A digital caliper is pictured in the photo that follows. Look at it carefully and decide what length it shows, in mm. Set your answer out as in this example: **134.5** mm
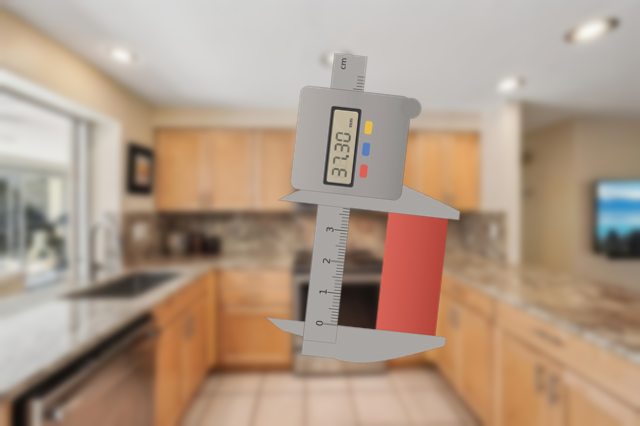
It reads **37.30** mm
